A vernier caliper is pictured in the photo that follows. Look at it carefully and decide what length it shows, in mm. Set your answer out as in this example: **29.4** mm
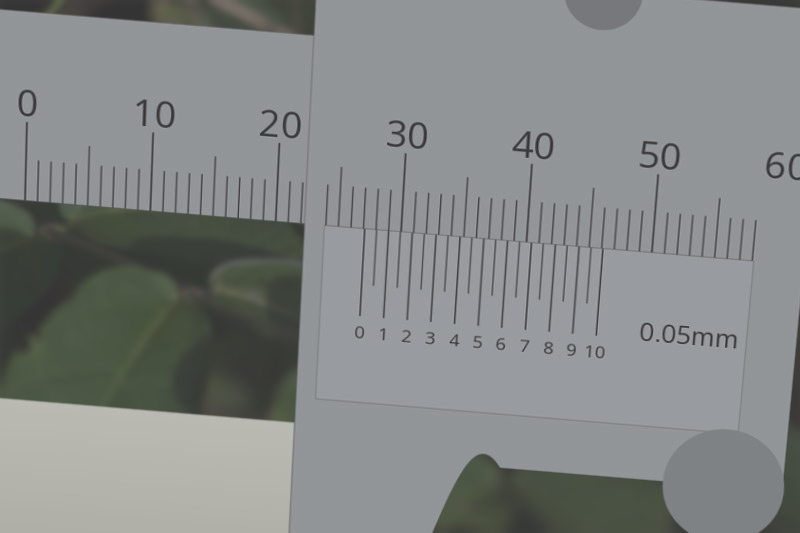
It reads **27.1** mm
